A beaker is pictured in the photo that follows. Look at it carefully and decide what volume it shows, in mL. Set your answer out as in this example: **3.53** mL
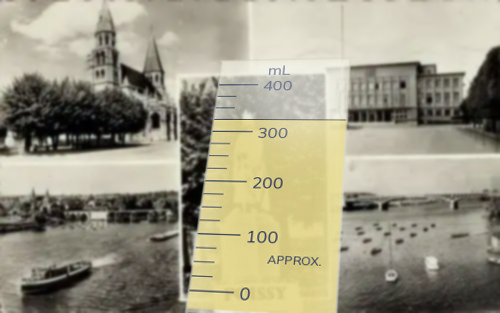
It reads **325** mL
